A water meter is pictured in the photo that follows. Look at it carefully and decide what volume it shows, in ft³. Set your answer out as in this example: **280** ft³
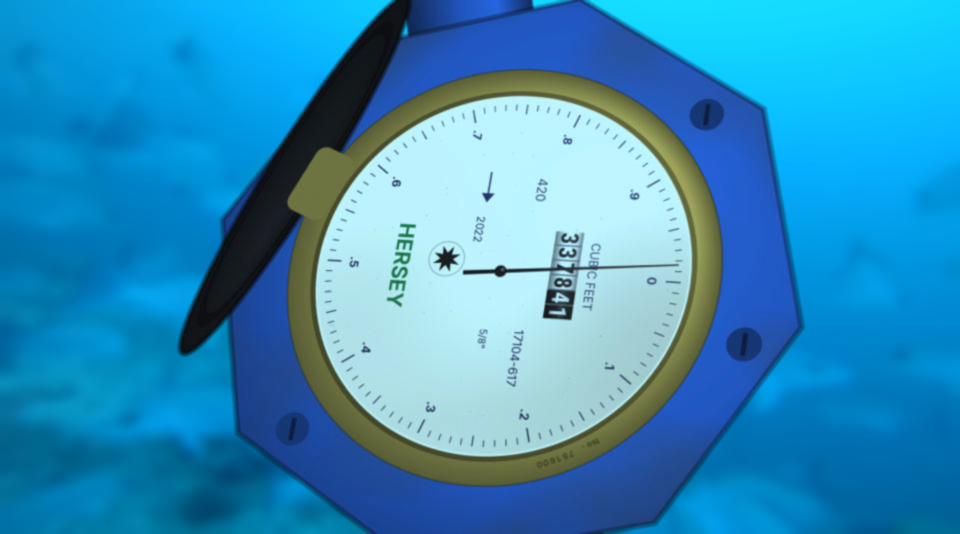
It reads **337840.98** ft³
